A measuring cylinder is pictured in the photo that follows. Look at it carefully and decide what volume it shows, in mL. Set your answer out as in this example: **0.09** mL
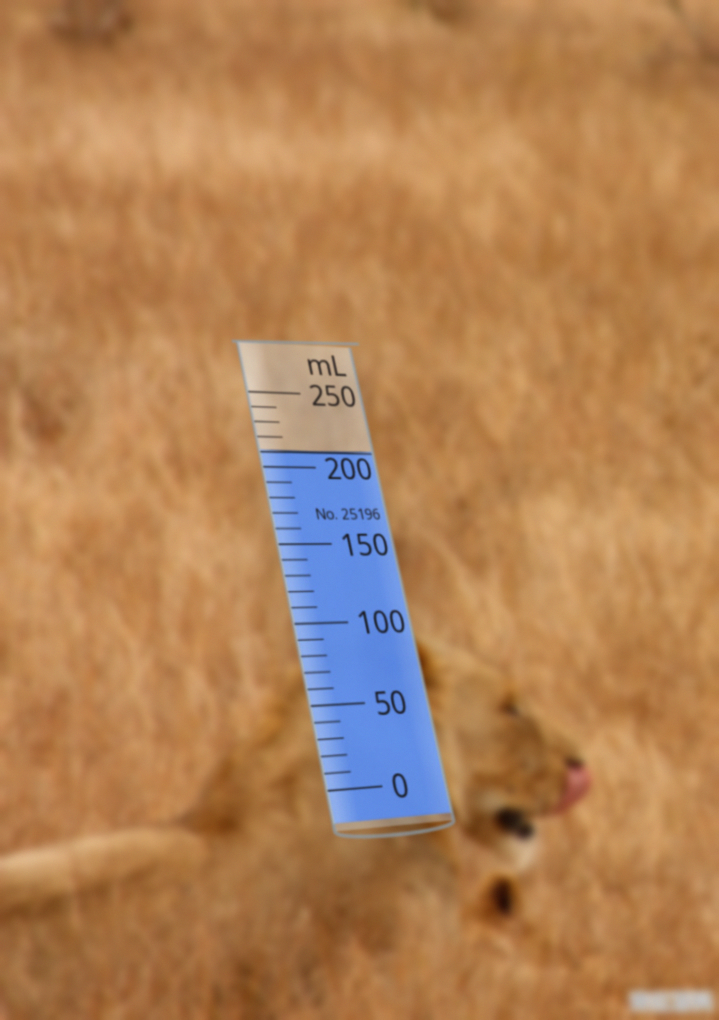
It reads **210** mL
